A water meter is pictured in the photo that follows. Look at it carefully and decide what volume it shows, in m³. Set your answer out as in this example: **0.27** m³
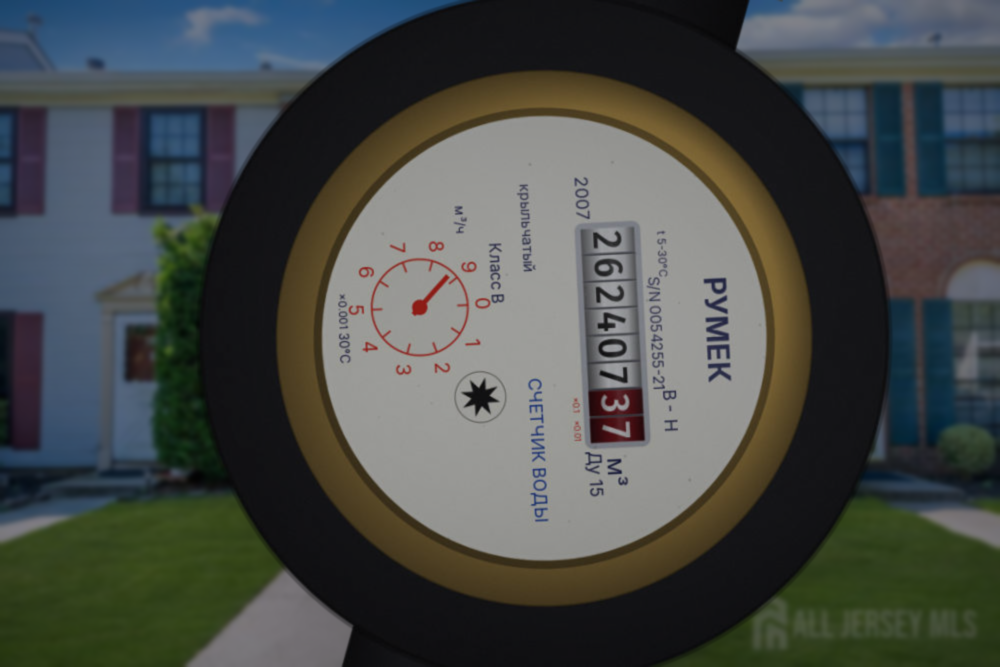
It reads **262407.378** m³
